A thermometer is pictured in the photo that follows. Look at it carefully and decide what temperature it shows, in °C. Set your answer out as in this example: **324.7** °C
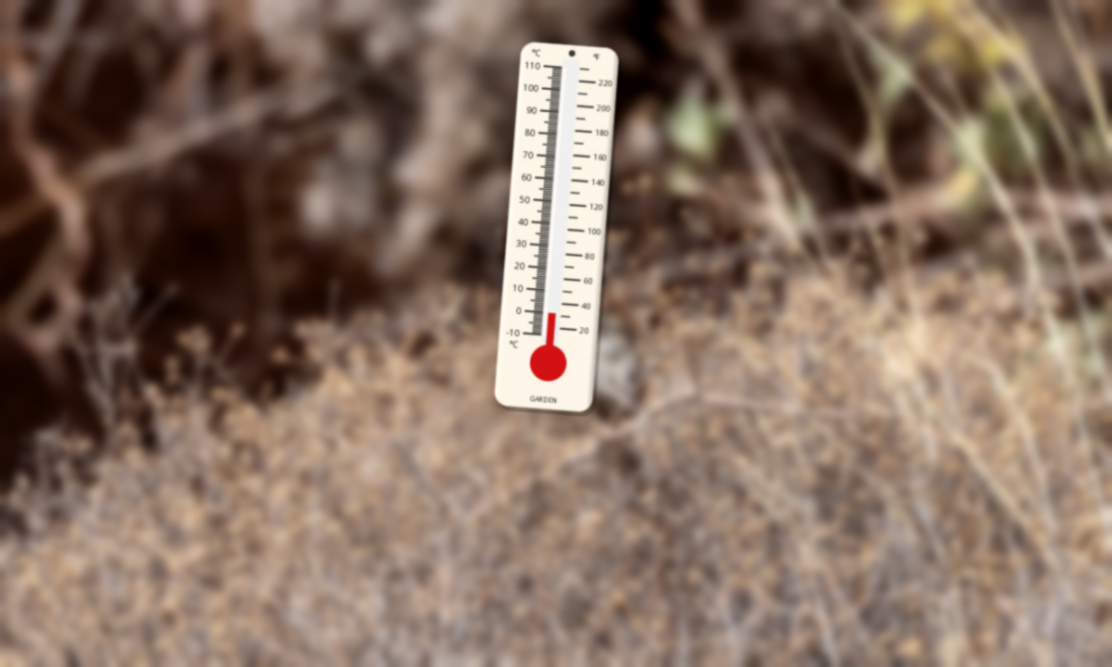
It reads **0** °C
